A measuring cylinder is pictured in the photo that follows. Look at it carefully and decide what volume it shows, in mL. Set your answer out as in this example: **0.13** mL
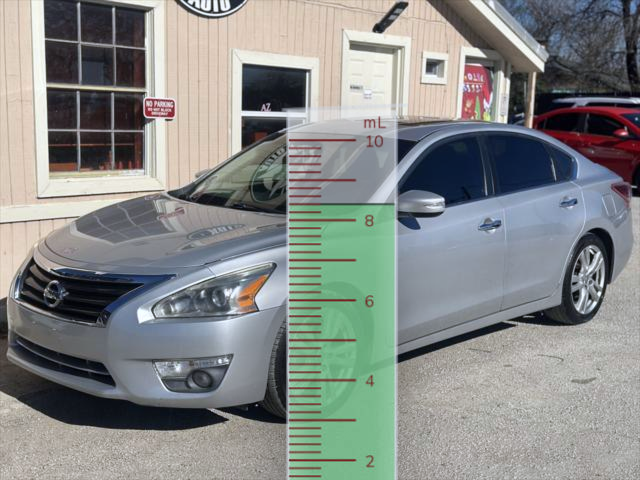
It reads **8.4** mL
